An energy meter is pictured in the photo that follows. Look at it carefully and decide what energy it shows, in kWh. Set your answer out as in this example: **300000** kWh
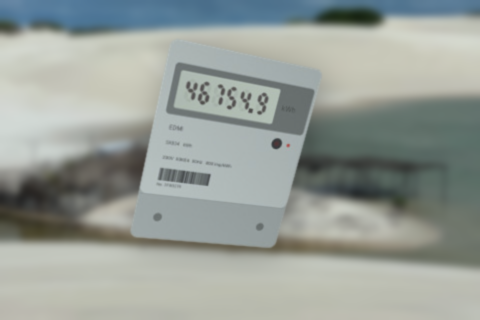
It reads **46754.9** kWh
